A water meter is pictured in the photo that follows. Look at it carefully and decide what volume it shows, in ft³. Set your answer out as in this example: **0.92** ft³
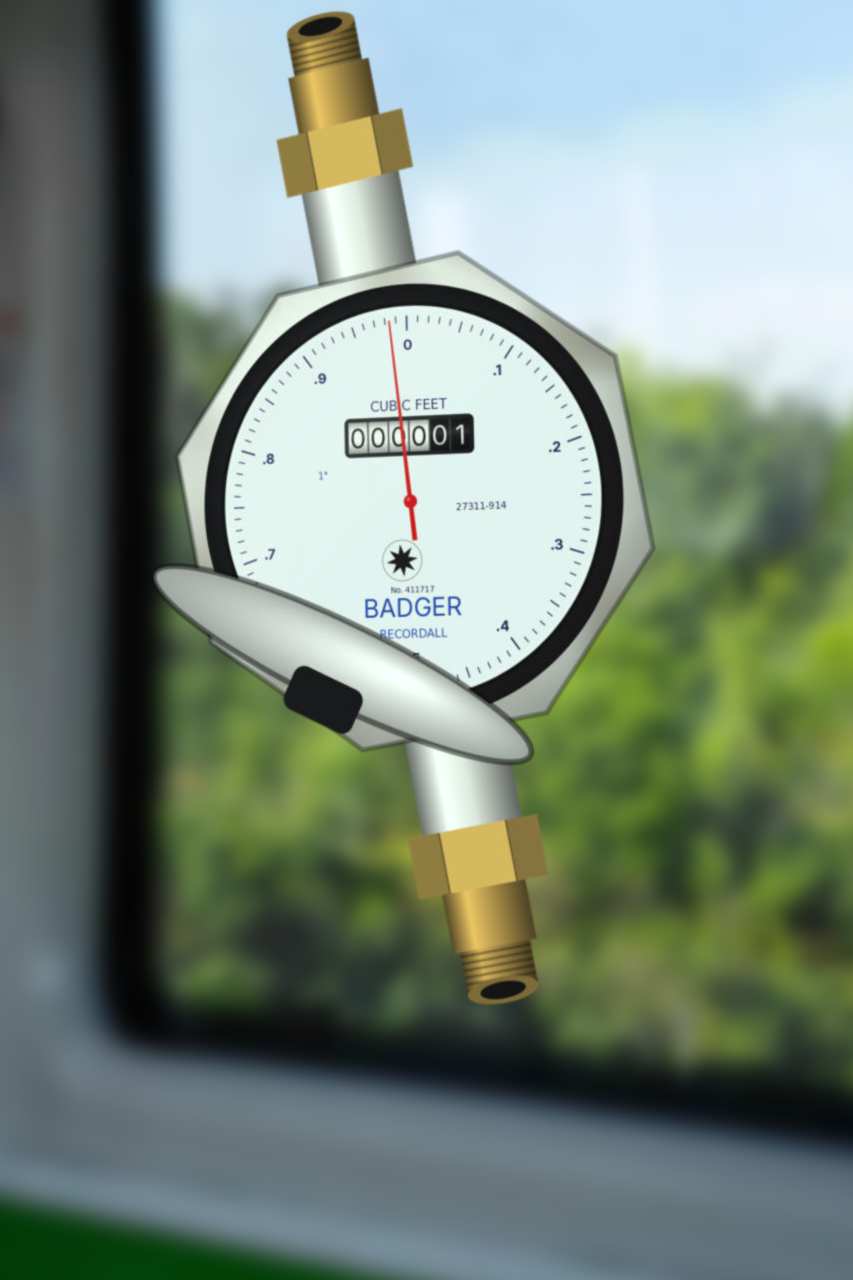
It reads **0.98** ft³
